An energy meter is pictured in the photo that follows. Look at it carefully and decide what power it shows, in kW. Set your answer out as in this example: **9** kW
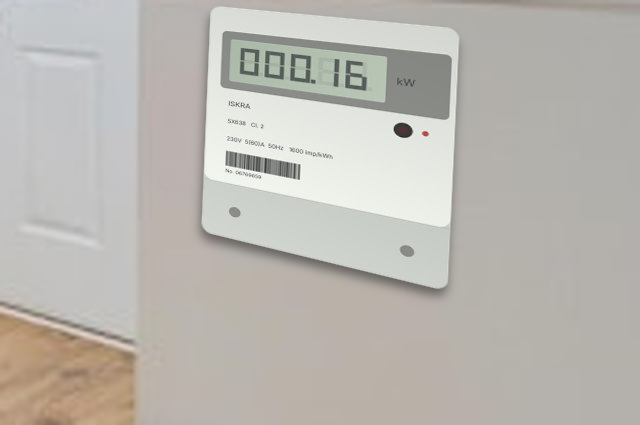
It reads **0.16** kW
